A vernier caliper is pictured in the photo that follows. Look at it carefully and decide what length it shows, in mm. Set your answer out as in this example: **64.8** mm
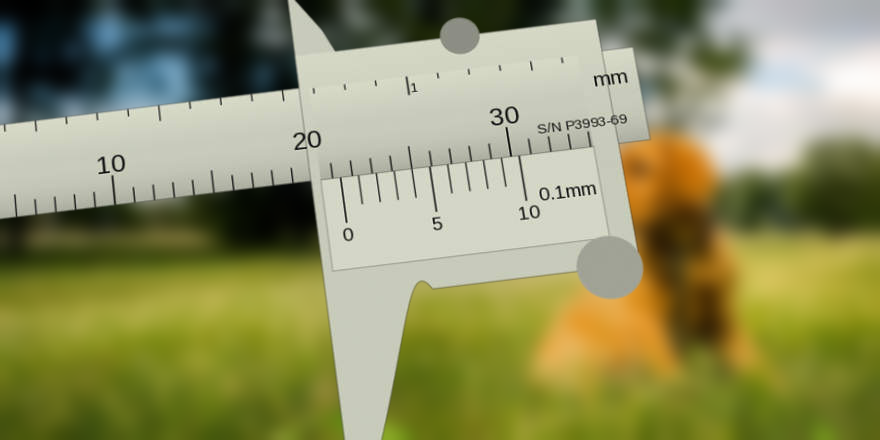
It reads **21.4** mm
